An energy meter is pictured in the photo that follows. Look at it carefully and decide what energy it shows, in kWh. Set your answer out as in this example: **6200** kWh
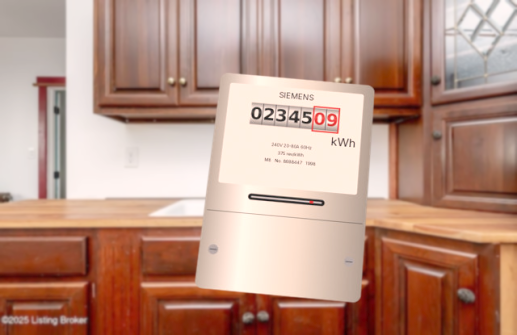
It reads **2345.09** kWh
